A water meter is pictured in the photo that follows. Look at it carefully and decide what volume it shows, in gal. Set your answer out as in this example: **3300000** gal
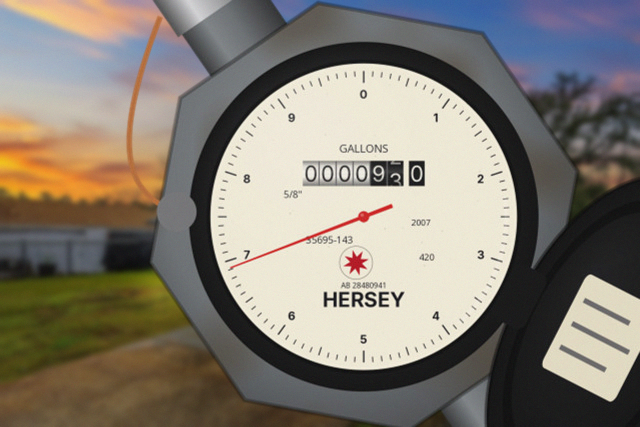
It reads **926.9** gal
